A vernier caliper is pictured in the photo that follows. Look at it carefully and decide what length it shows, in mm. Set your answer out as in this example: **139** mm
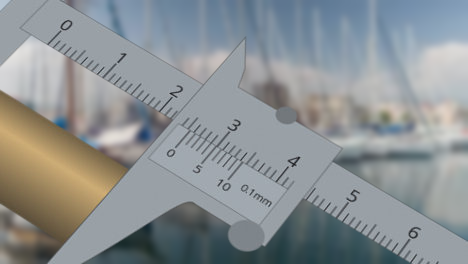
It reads **25.4** mm
